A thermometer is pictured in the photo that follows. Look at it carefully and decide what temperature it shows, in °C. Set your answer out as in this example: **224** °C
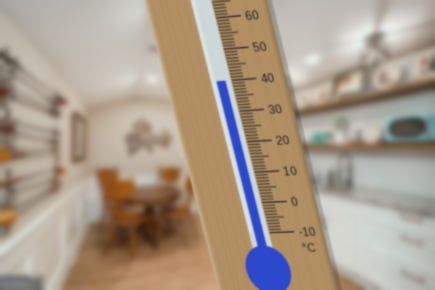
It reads **40** °C
